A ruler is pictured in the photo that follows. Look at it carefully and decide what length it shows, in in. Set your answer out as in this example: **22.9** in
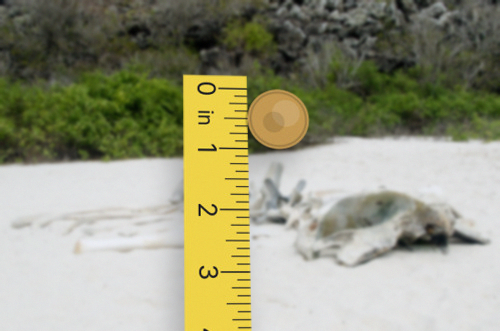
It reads **1** in
